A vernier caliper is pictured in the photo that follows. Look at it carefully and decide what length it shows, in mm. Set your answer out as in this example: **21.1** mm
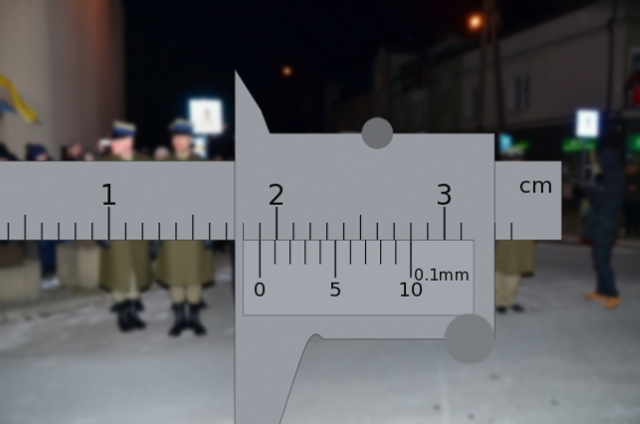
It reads **19.0** mm
